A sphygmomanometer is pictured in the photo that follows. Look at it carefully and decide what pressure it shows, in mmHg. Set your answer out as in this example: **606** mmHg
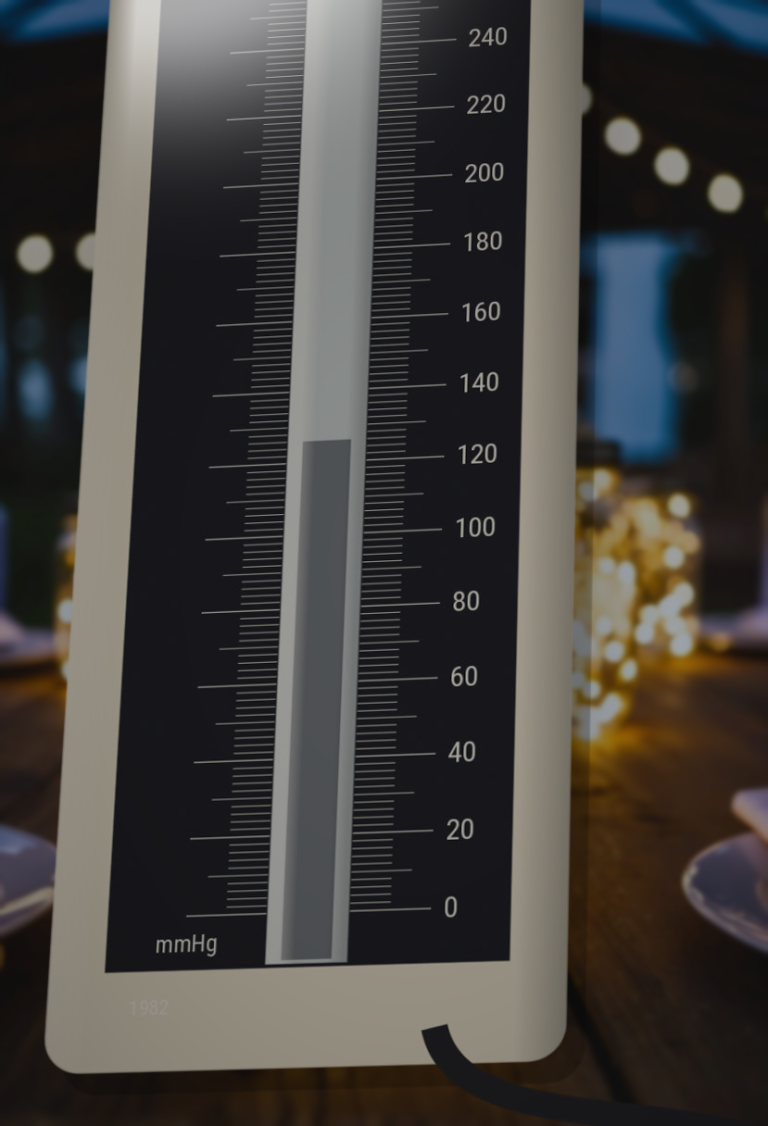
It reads **126** mmHg
